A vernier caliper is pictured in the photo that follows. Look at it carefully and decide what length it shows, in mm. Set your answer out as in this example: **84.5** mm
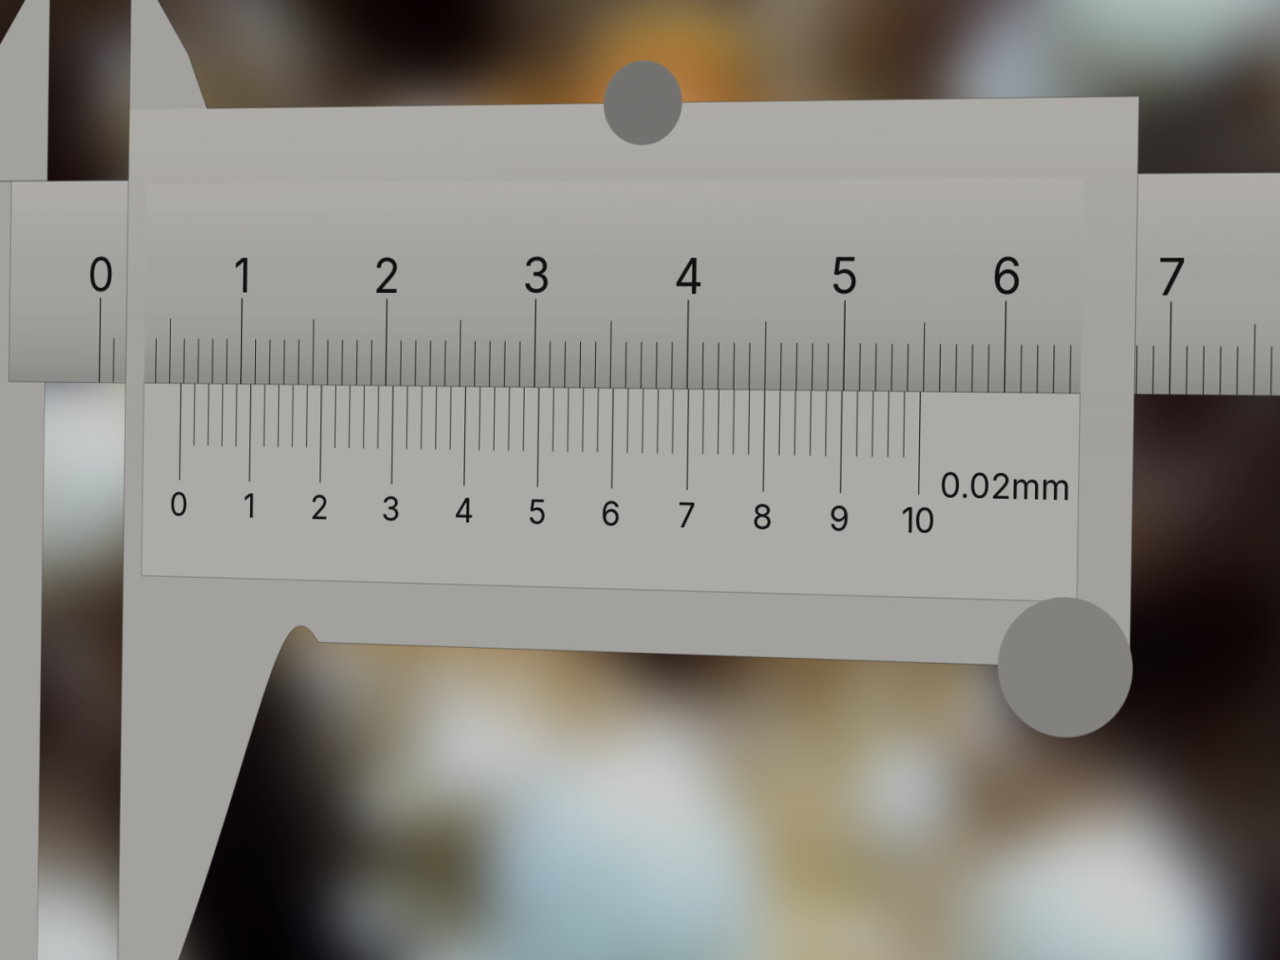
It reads **5.8** mm
